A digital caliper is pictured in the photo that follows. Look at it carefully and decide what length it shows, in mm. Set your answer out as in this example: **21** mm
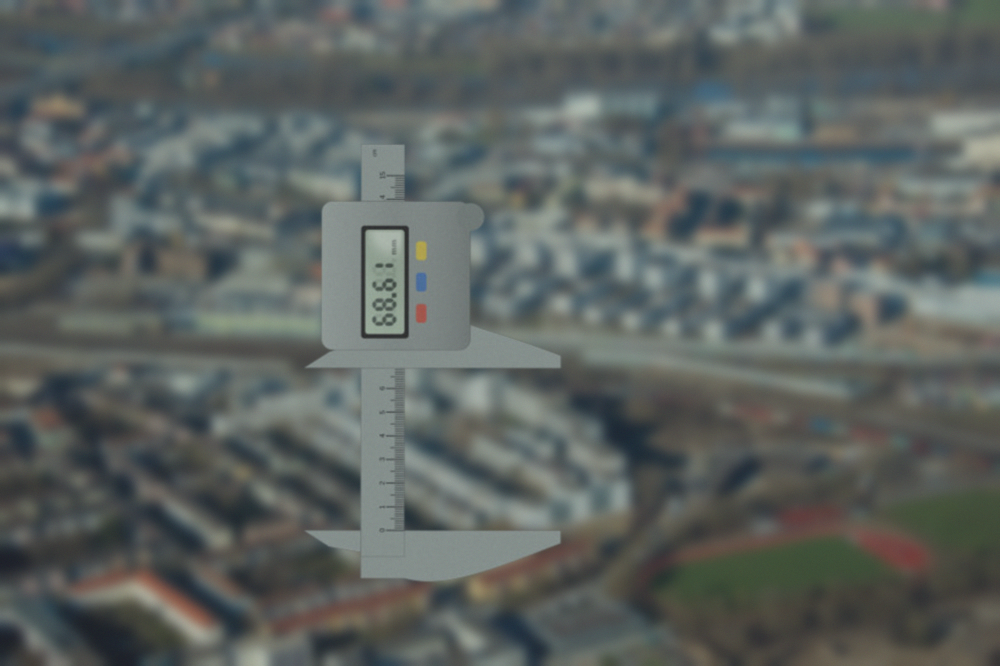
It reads **68.61** mm
